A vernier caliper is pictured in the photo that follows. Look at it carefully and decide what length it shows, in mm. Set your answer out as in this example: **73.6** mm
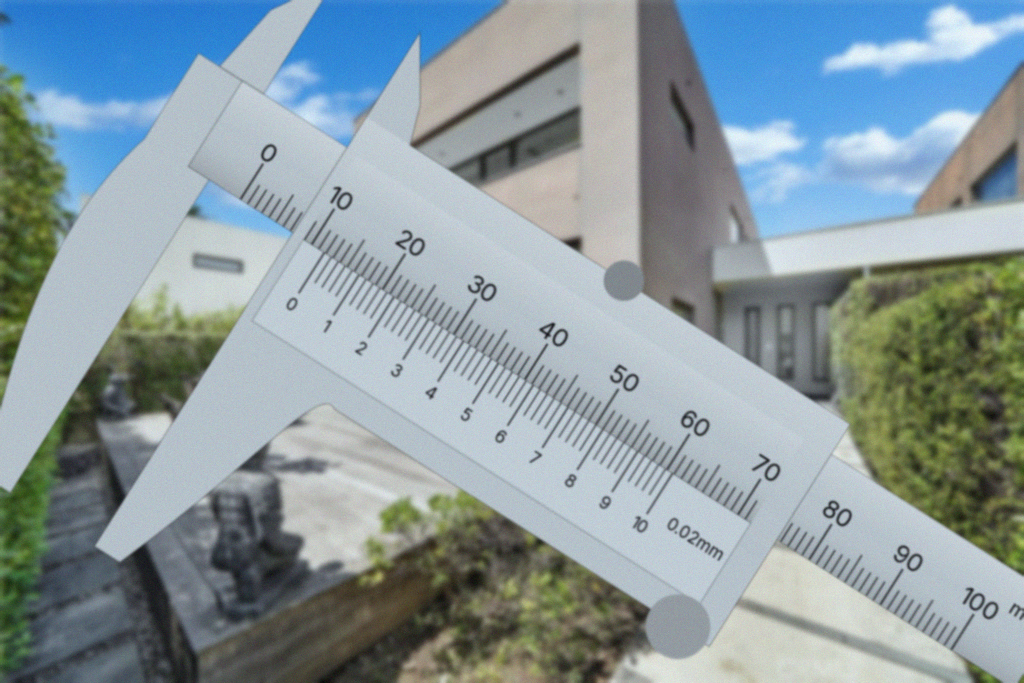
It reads **11.8** mm
